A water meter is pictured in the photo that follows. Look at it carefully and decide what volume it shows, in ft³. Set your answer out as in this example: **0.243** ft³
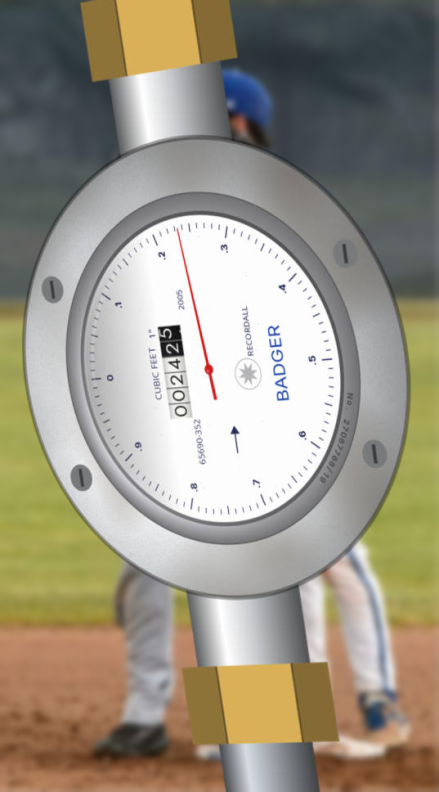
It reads **2425.23** ft³
